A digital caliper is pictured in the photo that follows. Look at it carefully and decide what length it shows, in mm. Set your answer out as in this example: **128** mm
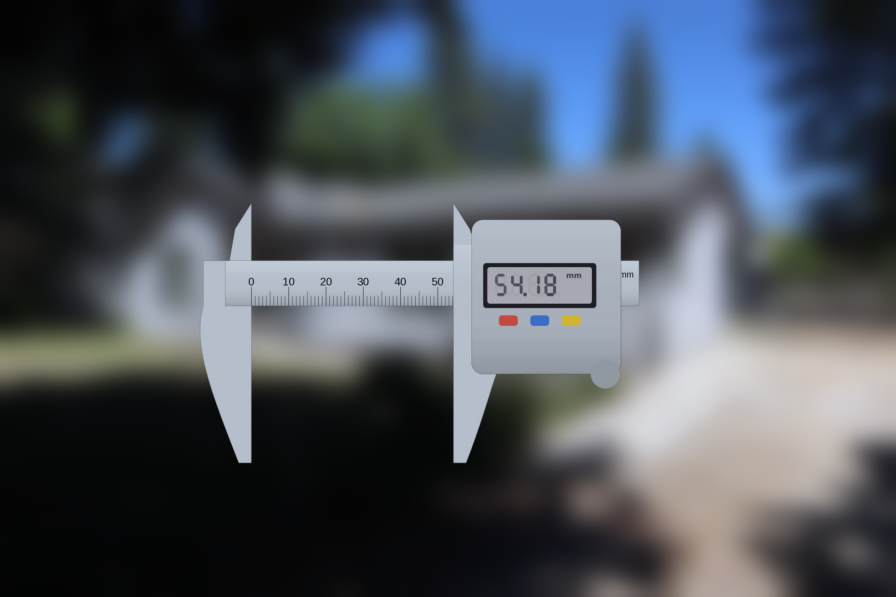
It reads **54.18** mm
